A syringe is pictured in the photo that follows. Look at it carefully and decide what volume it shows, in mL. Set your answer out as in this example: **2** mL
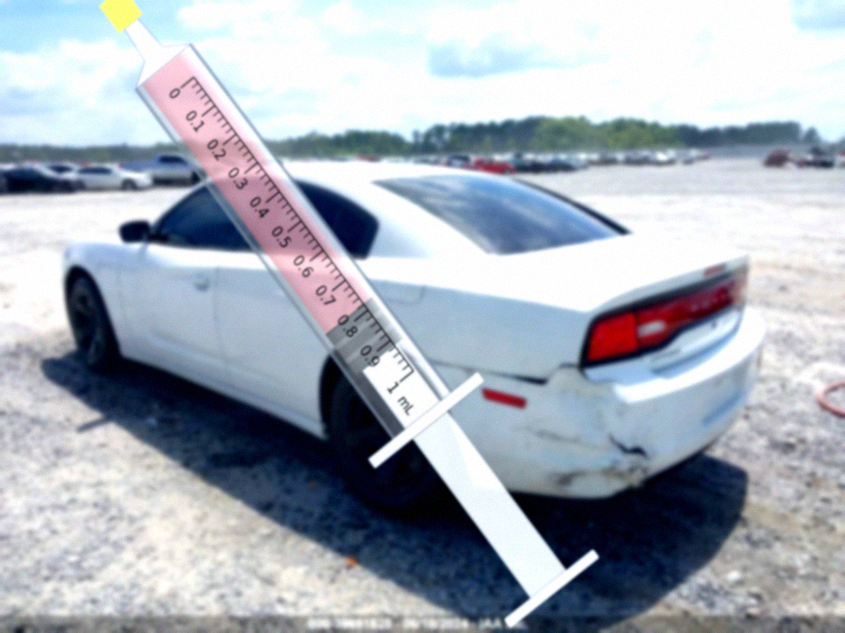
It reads **0.78** mL
